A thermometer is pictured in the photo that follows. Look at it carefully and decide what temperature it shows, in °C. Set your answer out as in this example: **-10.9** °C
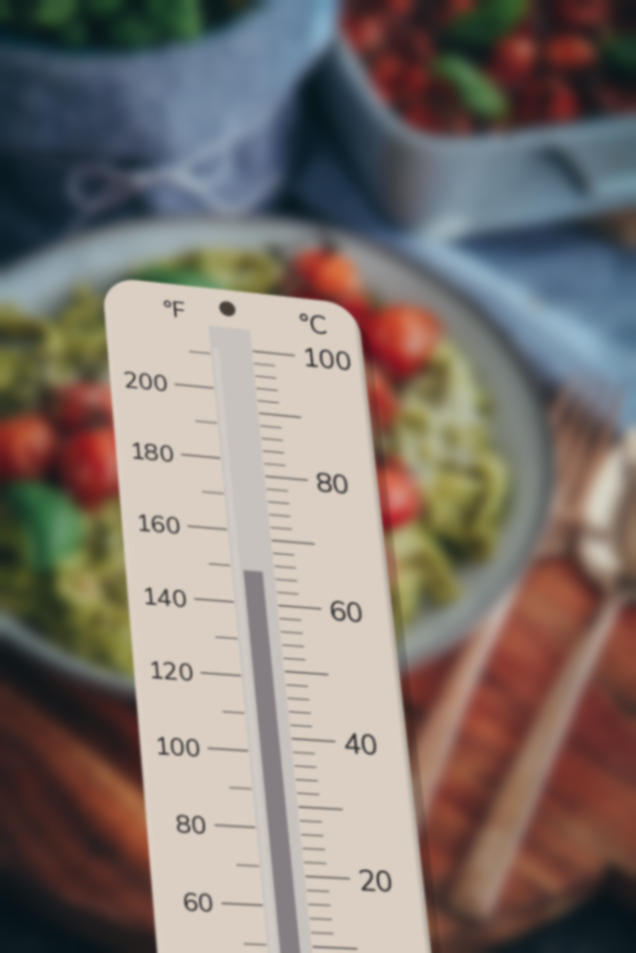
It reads **65** °C
